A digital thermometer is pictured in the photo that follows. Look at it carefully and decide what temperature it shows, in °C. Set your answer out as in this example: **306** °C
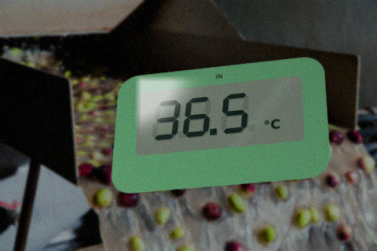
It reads **36.5** °C
